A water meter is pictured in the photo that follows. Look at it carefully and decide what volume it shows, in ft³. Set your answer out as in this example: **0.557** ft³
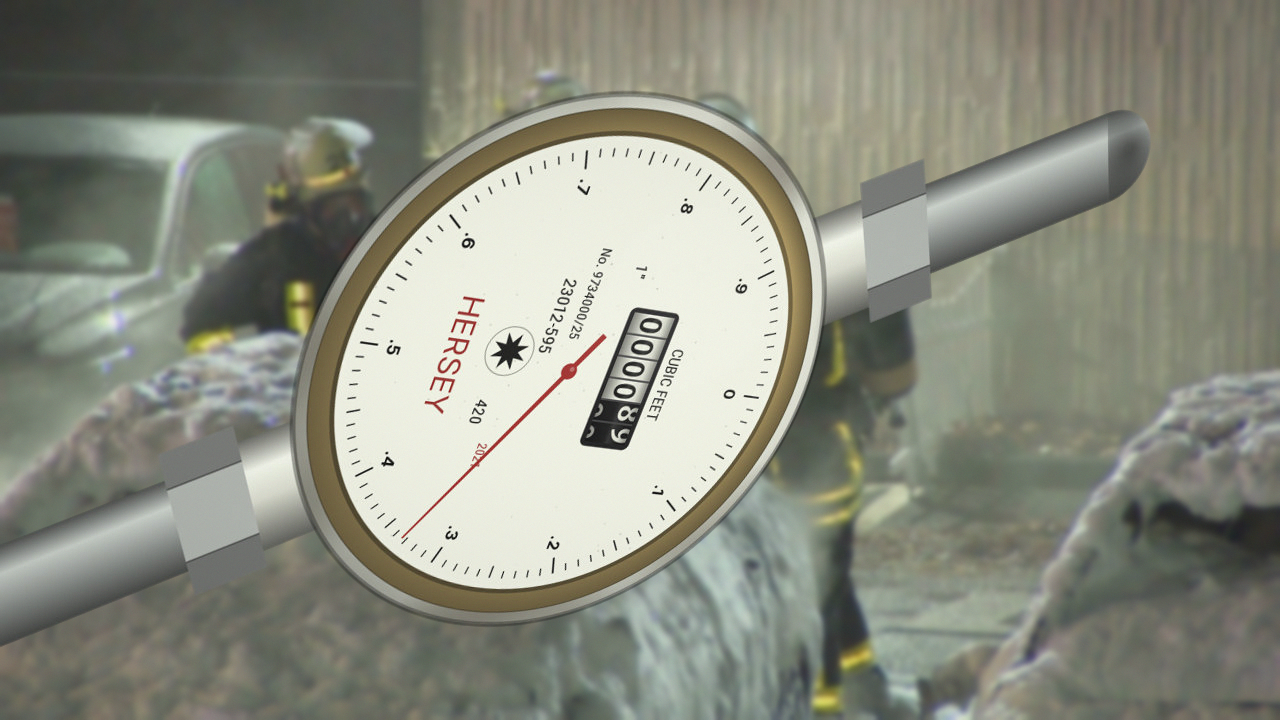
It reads **89.33** ft³
